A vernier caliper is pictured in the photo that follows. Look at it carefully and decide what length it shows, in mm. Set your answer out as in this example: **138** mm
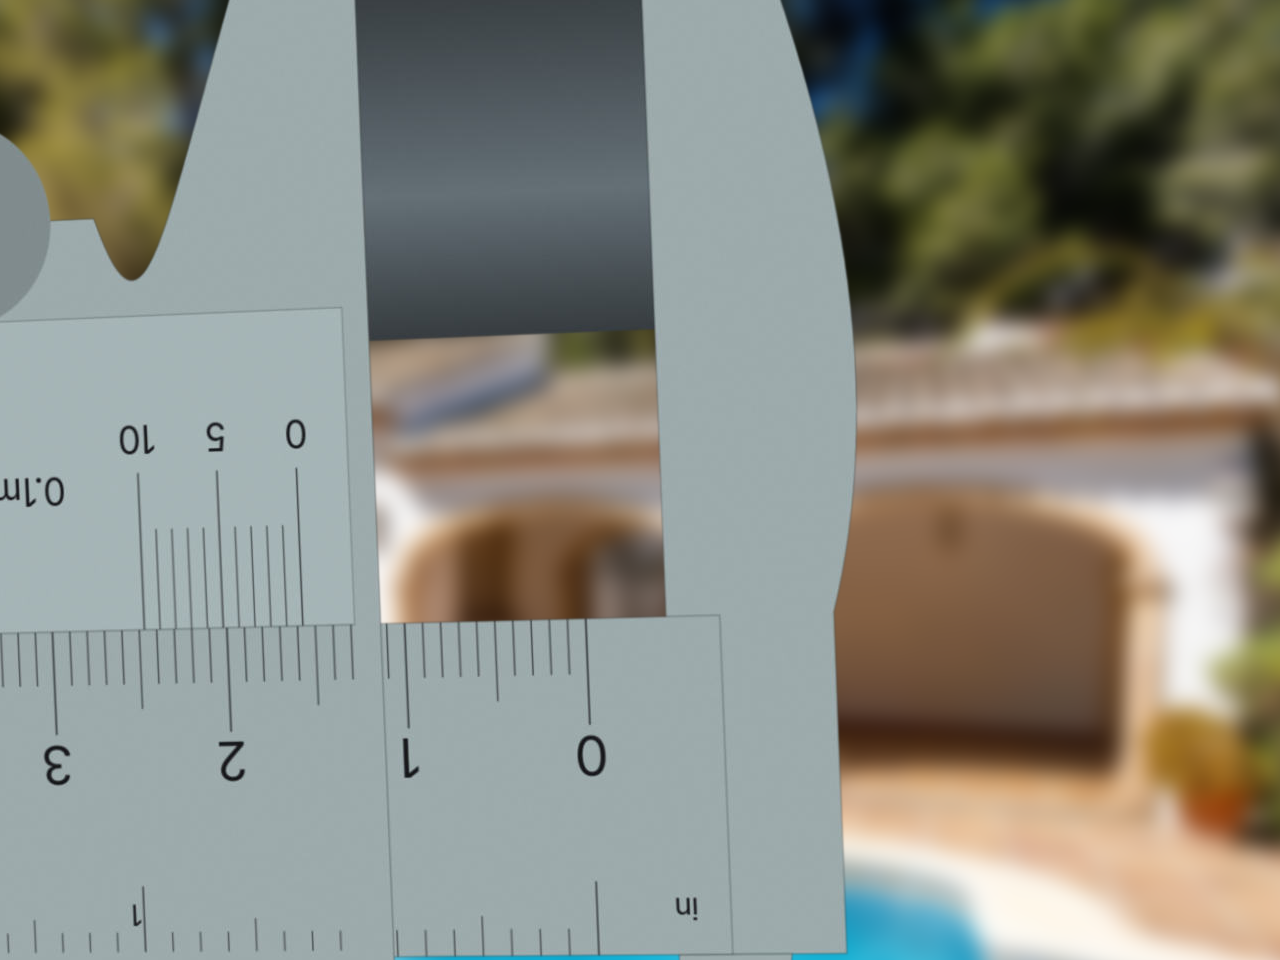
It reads **15.7** mm
